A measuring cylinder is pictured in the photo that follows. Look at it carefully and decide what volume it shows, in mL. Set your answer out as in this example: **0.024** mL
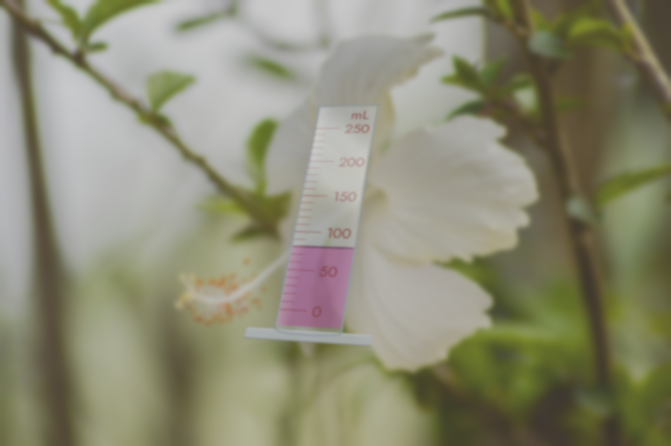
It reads **80** mL
